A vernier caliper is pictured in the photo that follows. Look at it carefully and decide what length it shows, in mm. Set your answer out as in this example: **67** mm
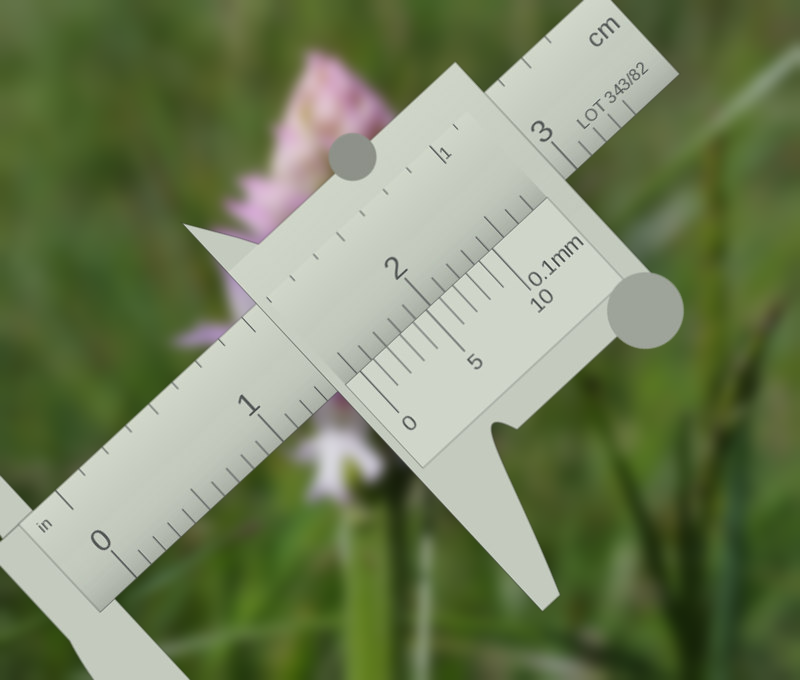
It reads **15.2** mm
